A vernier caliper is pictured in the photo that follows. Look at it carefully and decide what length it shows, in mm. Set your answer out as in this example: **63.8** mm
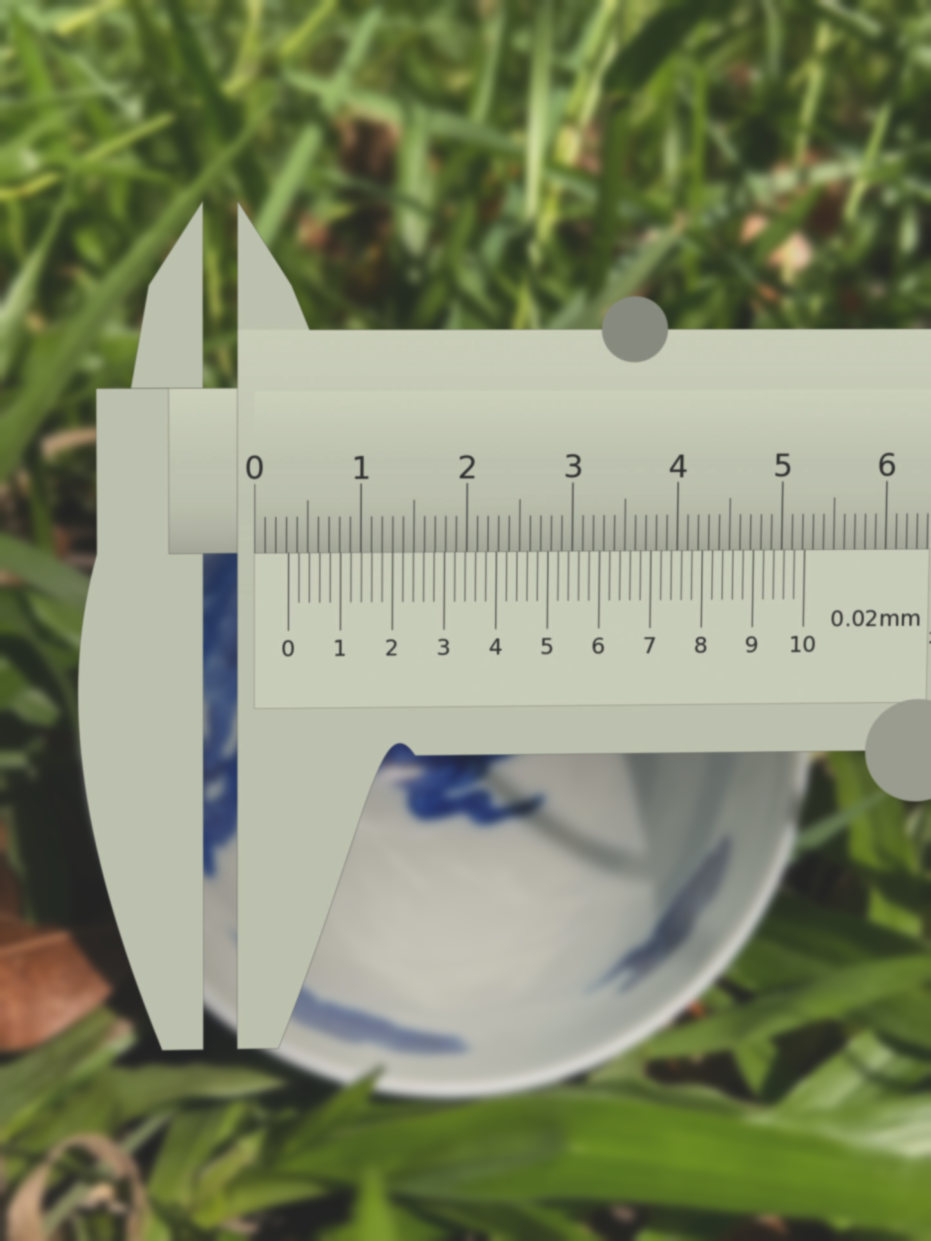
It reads **3.2** mm
